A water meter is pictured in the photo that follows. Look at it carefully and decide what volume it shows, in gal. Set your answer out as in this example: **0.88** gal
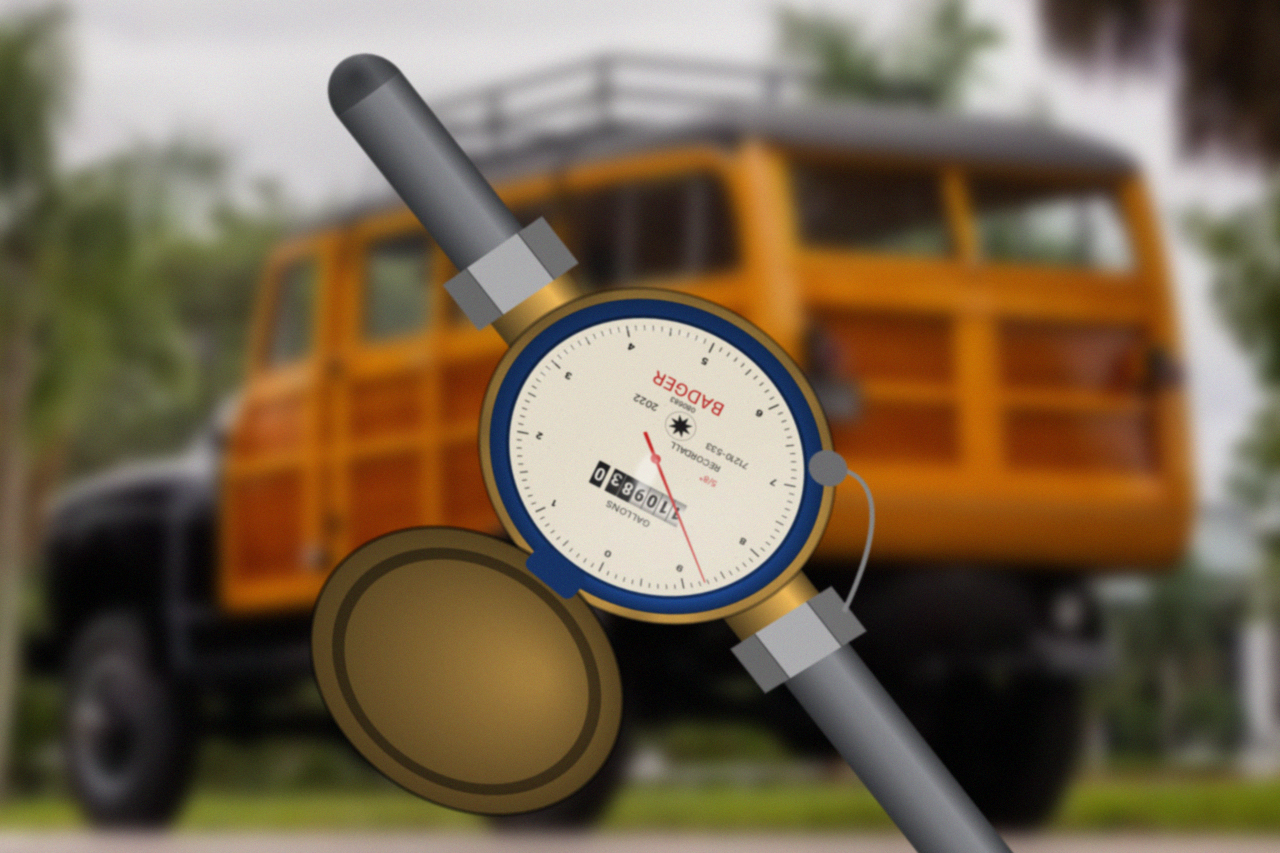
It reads **1109828.7** gal
